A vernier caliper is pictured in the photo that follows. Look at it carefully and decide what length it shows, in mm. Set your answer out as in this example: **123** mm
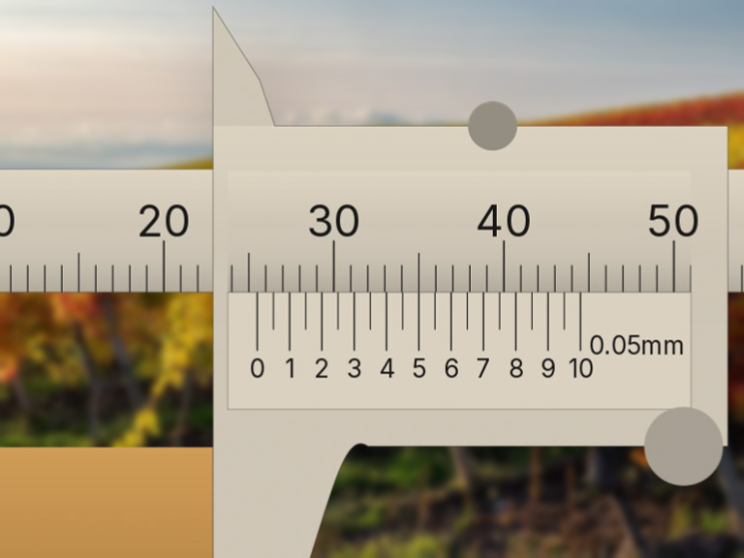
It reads **25.5** mm
